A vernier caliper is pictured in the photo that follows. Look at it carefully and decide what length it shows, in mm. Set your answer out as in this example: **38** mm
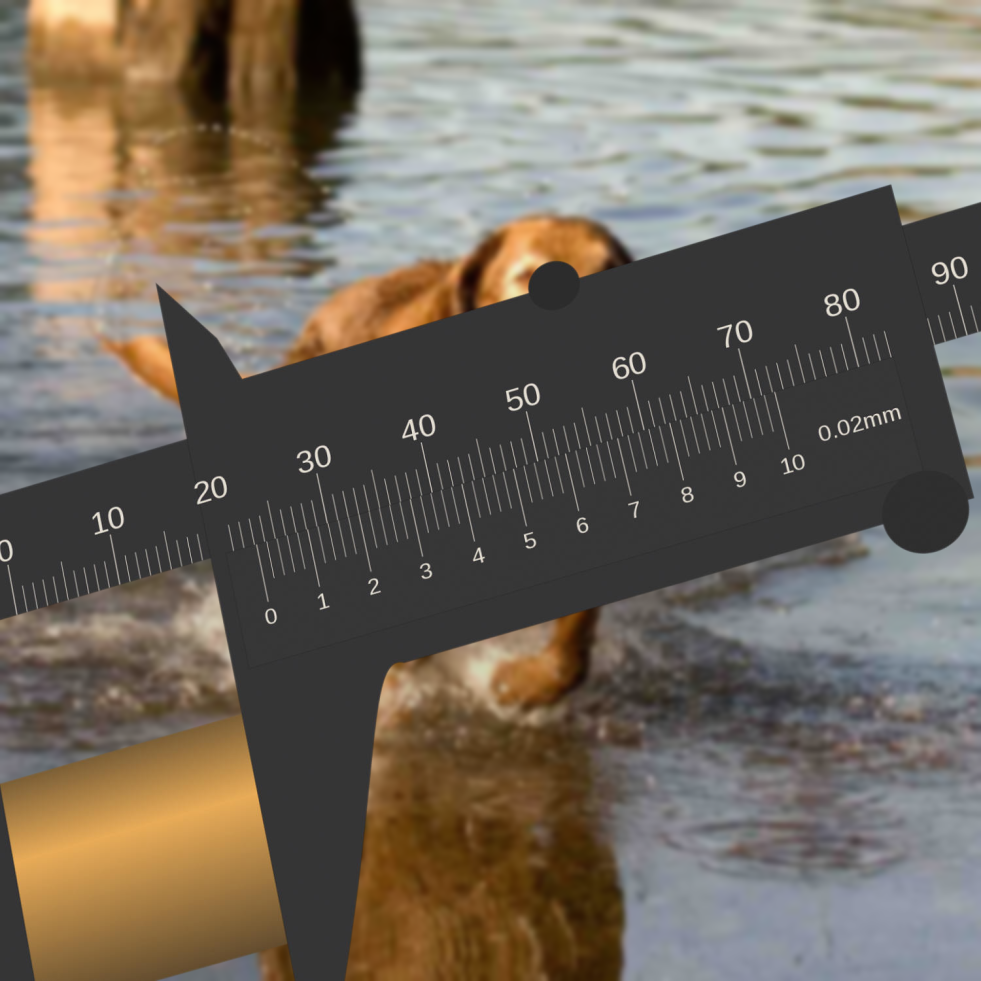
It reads **23.2** mm
